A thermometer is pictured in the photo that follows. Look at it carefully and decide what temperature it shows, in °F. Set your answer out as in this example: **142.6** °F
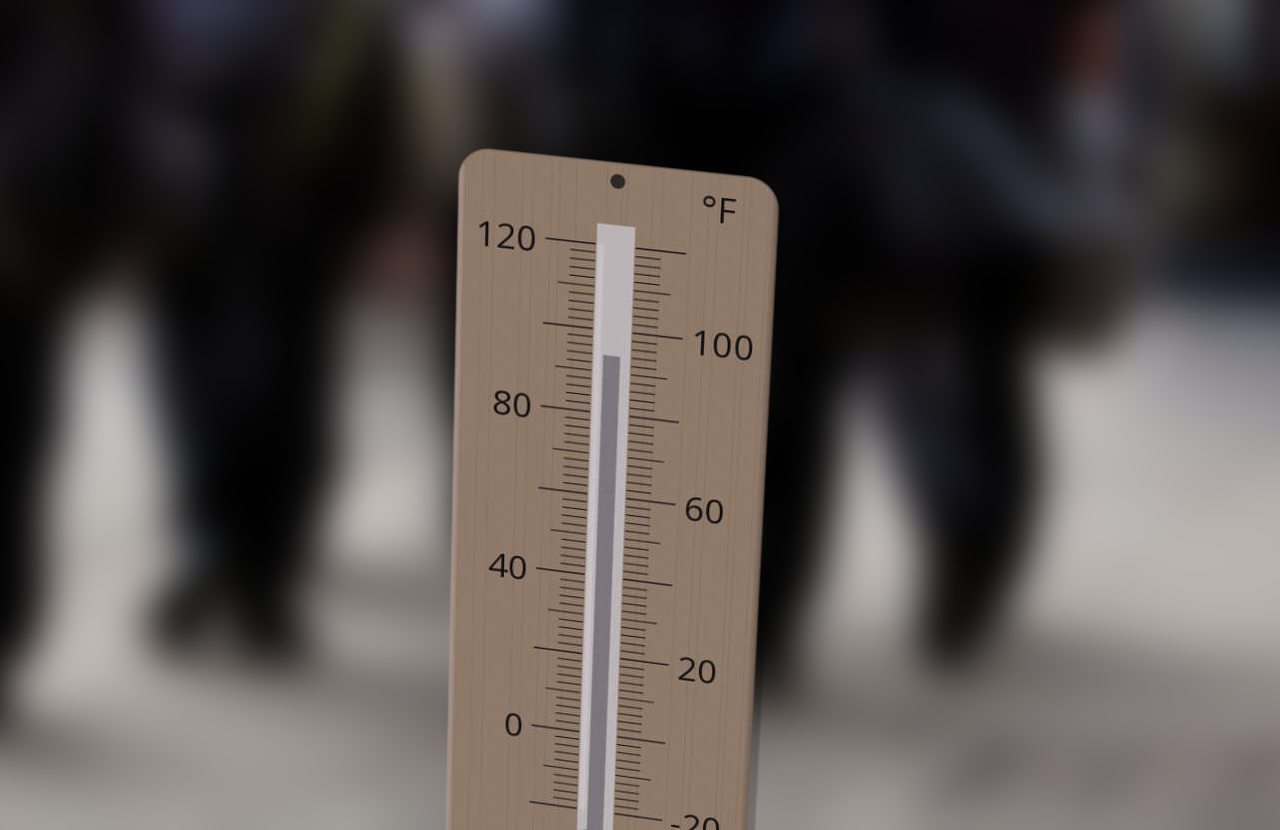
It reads **94** °F
